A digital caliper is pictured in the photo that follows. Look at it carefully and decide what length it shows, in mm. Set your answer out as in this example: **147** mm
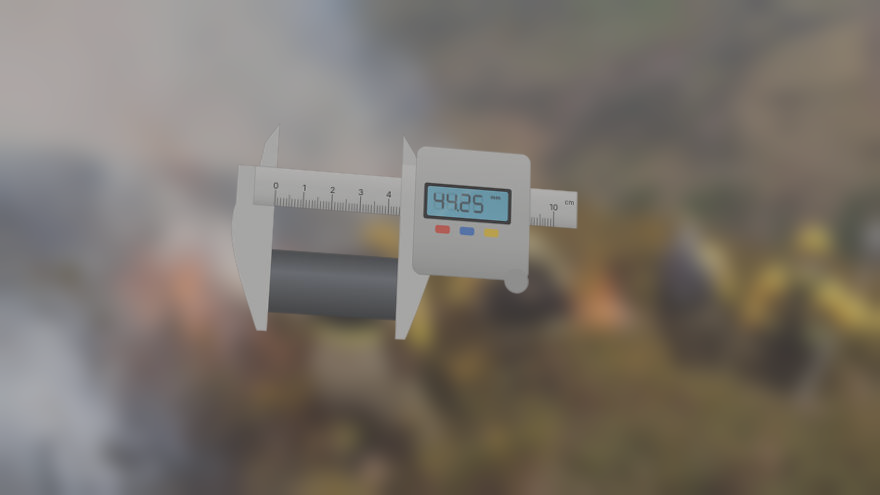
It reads **44.25** mm
